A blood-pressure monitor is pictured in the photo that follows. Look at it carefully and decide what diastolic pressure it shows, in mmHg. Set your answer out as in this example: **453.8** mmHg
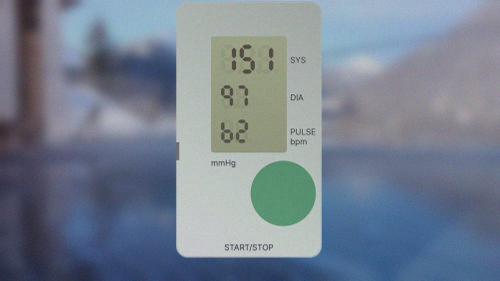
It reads **97** mmHg
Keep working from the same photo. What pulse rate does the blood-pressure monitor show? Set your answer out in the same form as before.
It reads **62** bpm
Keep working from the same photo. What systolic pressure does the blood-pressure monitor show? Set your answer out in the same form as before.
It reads **151** mmHg
